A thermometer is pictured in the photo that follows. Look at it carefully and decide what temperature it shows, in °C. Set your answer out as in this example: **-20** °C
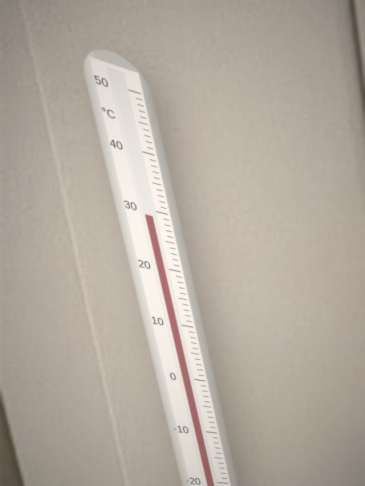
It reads **29** °C
